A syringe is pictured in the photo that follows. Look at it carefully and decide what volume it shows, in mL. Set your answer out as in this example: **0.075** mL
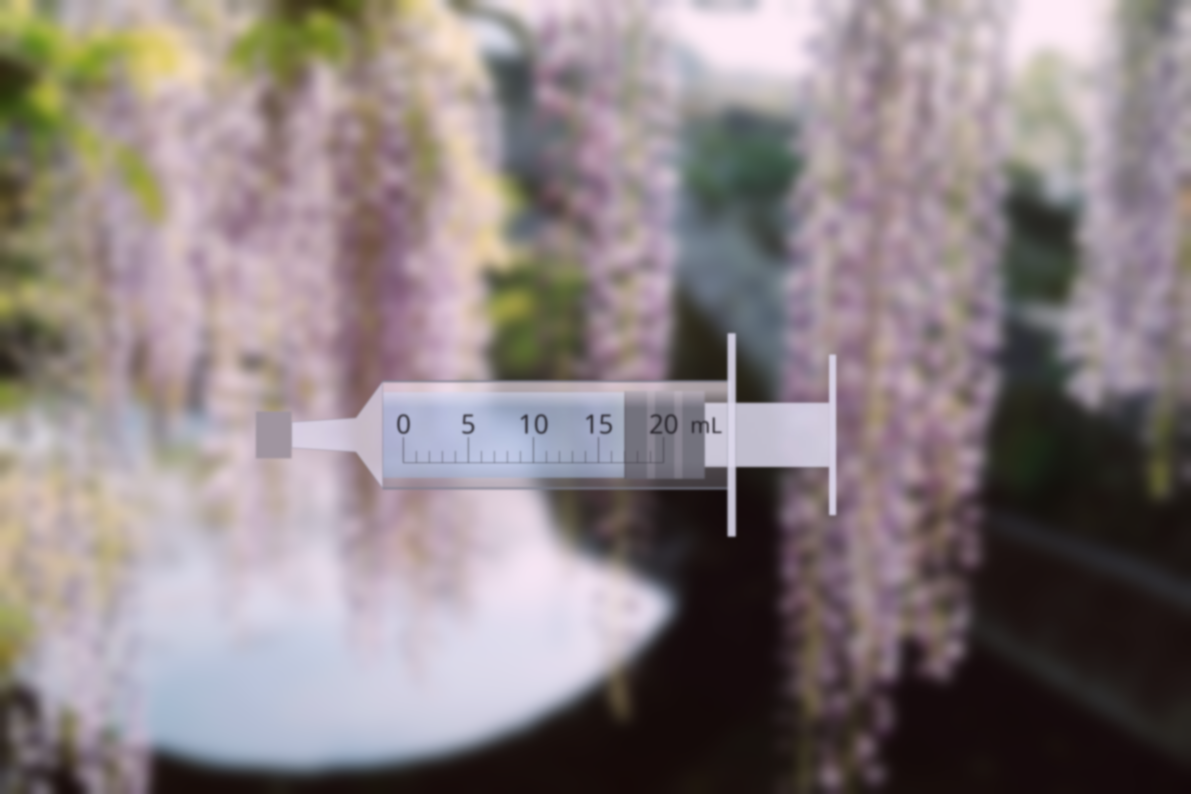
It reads **17** mL
